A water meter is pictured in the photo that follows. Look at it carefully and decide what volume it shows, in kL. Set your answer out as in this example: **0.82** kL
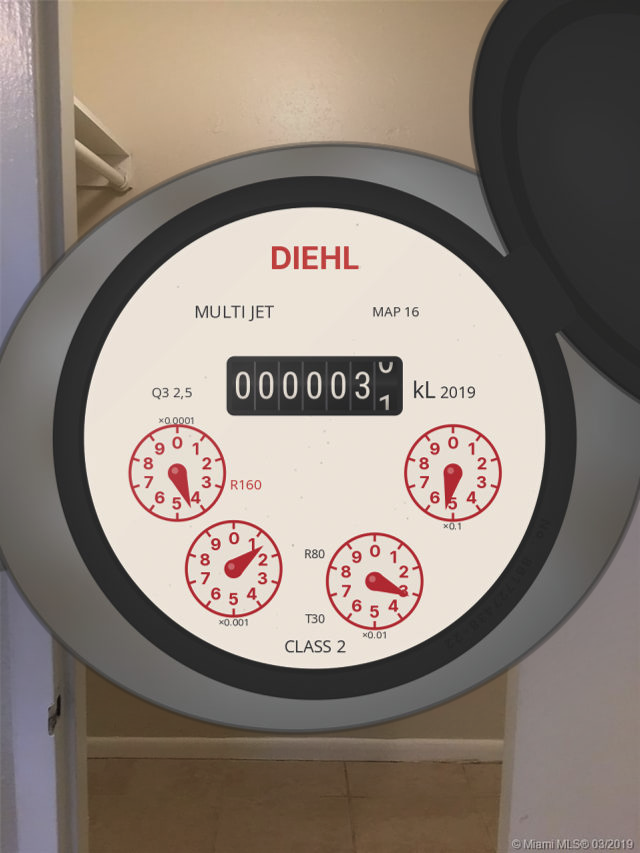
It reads **30.5314** kL
